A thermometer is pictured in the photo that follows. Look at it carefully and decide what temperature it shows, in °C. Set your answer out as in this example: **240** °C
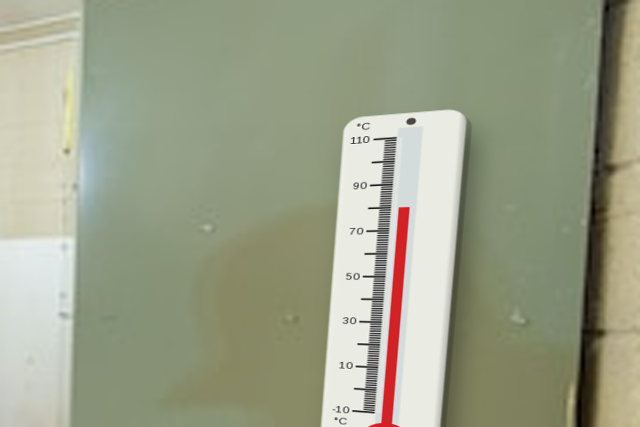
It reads **80** °C
